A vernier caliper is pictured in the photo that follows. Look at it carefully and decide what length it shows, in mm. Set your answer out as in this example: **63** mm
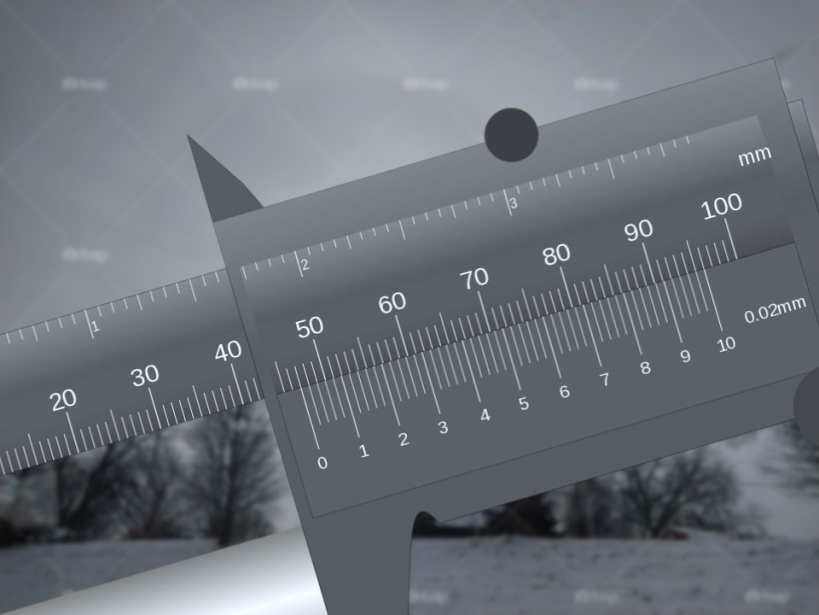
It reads **47.0** mm
